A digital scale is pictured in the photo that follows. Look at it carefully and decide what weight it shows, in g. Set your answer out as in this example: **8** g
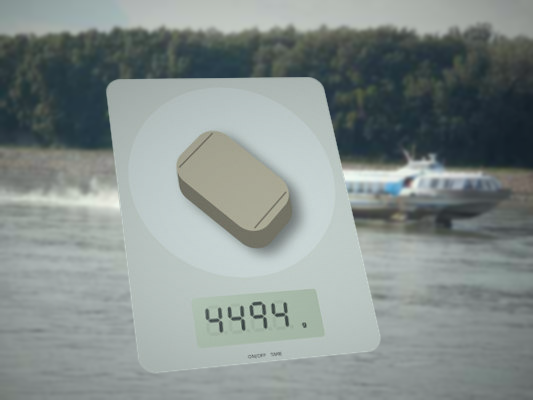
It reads **4494** g
